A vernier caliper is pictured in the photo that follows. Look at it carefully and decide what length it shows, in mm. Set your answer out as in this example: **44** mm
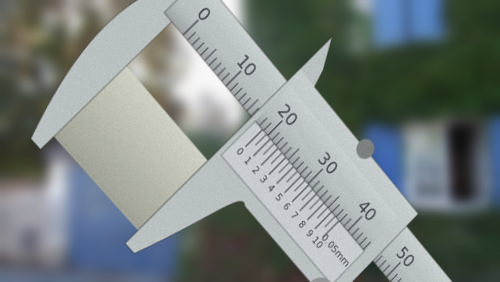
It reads **18.8** mm
